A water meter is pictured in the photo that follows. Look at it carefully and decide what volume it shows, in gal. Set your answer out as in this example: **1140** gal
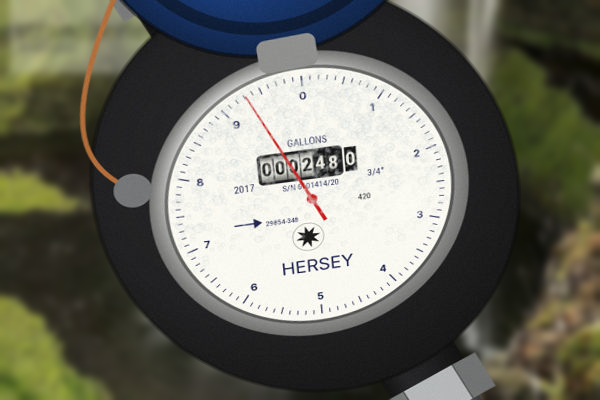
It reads **2479.3** gal
